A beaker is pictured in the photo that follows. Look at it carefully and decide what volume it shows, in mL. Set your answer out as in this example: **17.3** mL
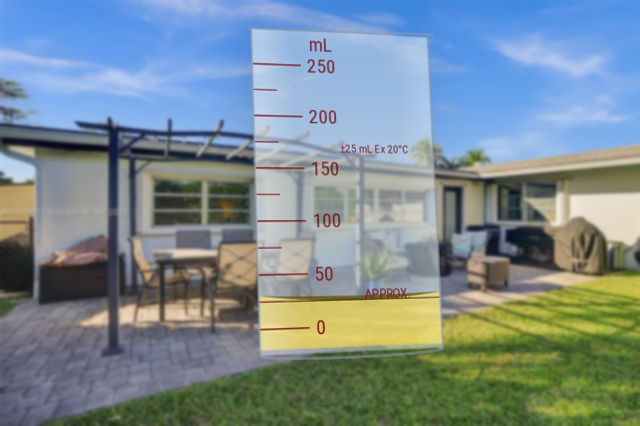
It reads **25** mL
